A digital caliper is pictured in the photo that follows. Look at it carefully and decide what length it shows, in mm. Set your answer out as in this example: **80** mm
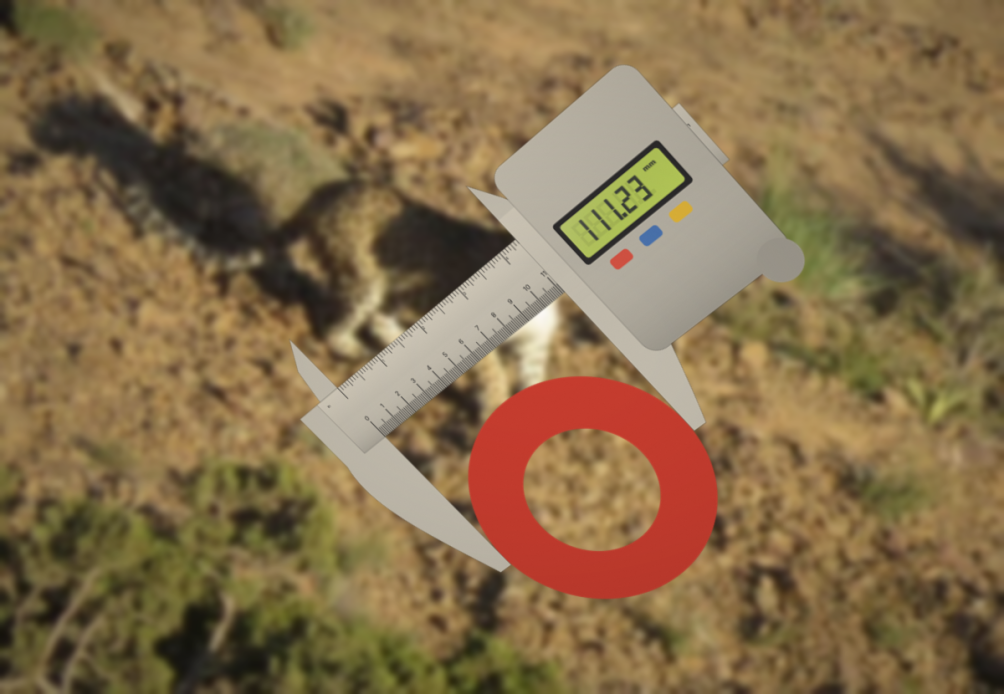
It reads **111.23** mm
